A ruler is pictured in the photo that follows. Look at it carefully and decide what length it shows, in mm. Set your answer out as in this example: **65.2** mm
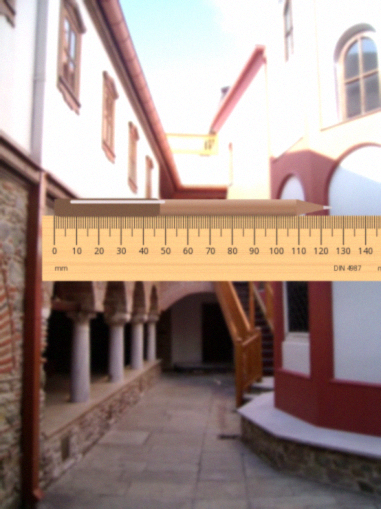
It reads **125** mm
